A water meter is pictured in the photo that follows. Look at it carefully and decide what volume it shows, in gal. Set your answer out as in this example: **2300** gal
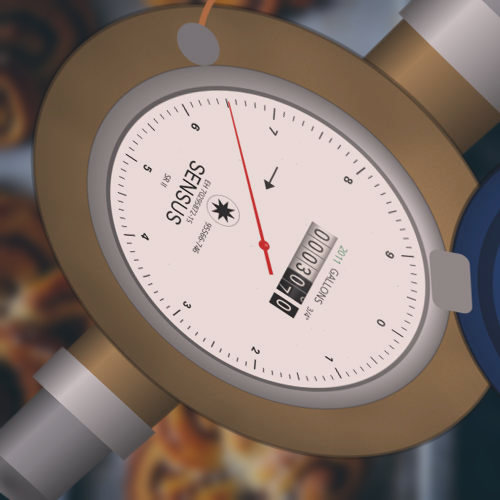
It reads **3066.5** gal
